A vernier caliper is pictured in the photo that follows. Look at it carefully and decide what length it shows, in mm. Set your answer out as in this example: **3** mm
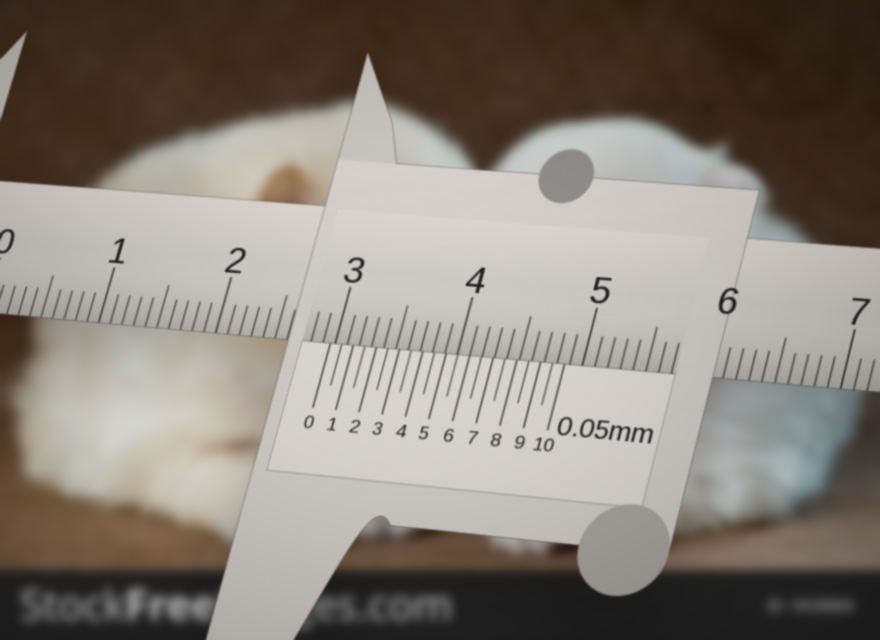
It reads **29.6** mm
